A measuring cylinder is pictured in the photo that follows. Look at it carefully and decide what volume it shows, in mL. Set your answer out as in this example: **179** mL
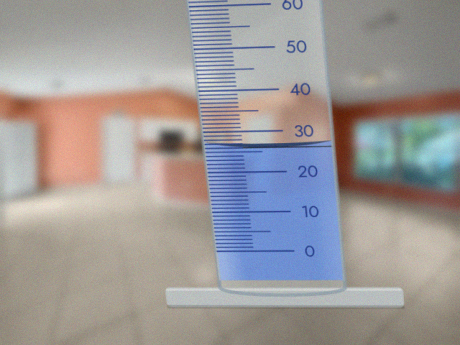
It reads **26** mL
